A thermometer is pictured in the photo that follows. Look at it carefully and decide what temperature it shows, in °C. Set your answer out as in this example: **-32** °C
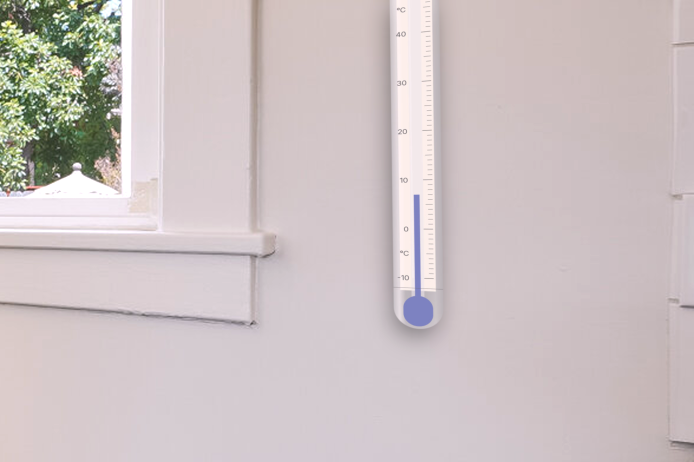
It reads **7** °C
